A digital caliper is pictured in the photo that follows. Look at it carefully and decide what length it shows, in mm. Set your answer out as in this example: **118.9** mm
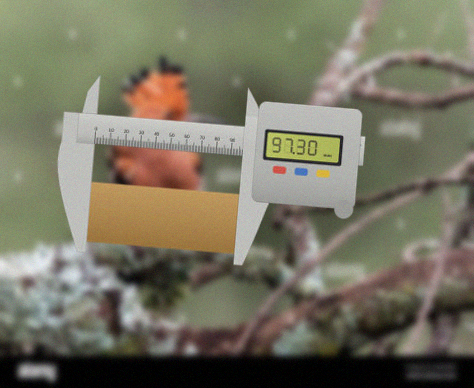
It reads **97.30** mm
